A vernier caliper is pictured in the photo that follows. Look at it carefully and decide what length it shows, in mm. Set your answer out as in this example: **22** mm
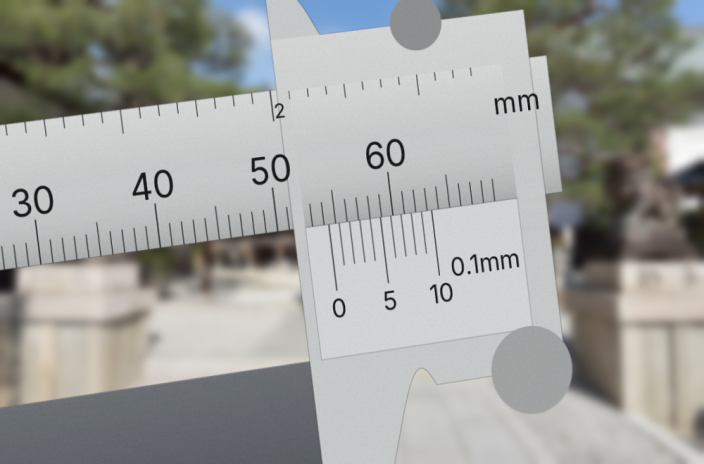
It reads **54.4** mm
